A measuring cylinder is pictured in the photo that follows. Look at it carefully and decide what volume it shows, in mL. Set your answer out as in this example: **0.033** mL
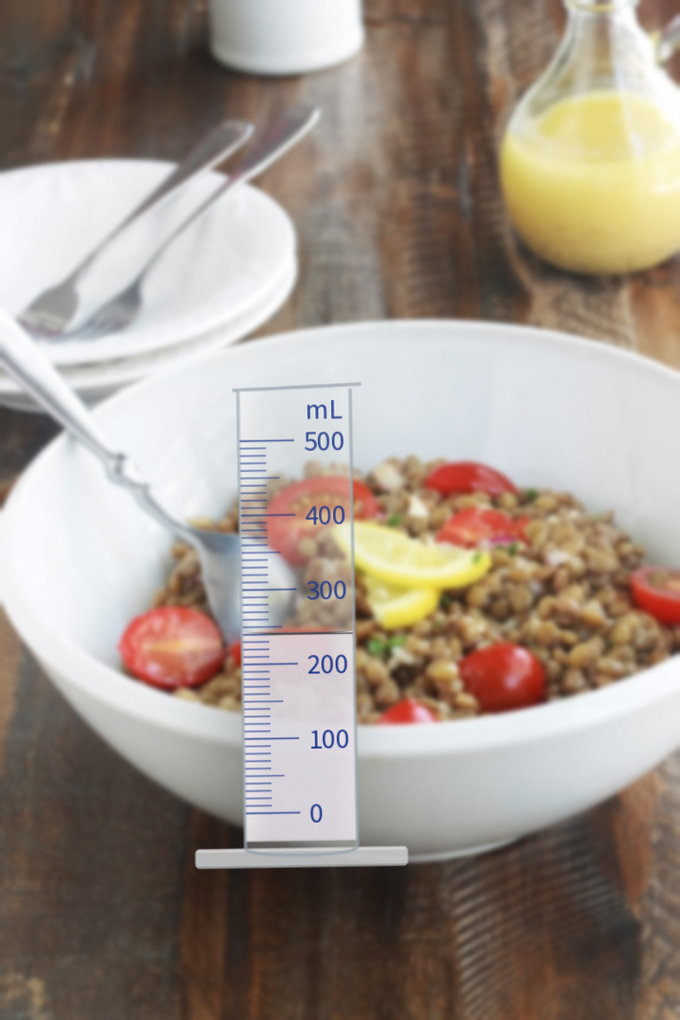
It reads **240** mL
